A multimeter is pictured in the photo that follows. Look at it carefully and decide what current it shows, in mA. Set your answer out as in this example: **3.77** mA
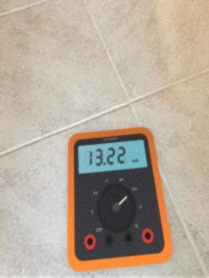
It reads **13.22** mA
